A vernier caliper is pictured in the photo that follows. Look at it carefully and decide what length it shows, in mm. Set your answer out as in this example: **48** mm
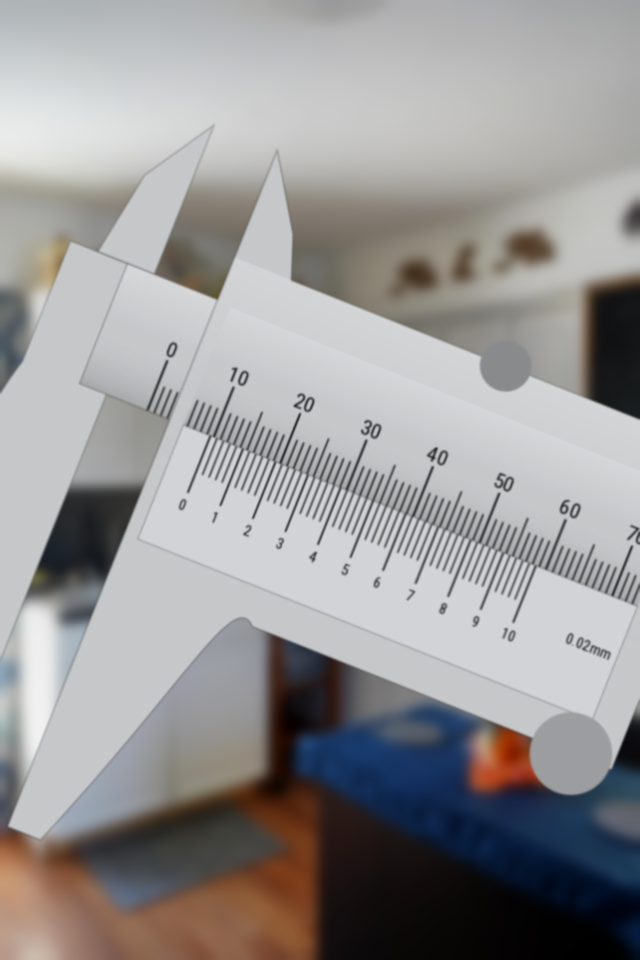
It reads **9.5** mm
